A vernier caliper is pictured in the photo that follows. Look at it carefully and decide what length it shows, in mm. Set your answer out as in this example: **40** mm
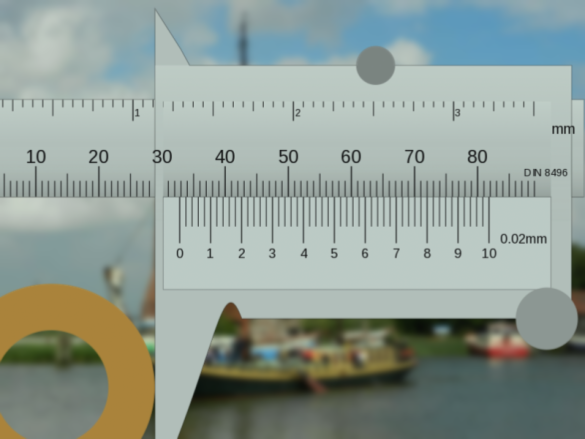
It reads **32.8** mm
